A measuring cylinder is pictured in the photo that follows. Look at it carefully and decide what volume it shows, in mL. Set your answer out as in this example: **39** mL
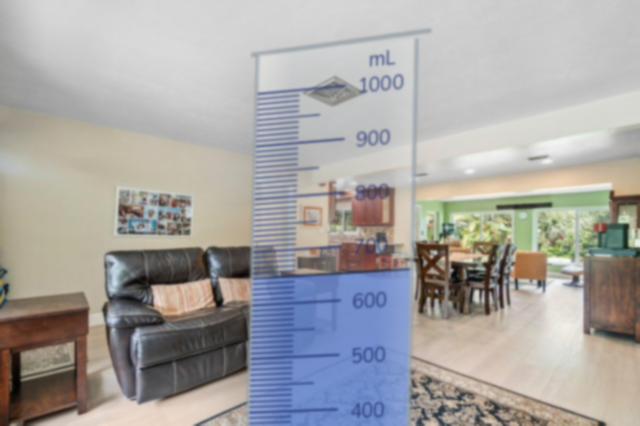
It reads **650** mL
